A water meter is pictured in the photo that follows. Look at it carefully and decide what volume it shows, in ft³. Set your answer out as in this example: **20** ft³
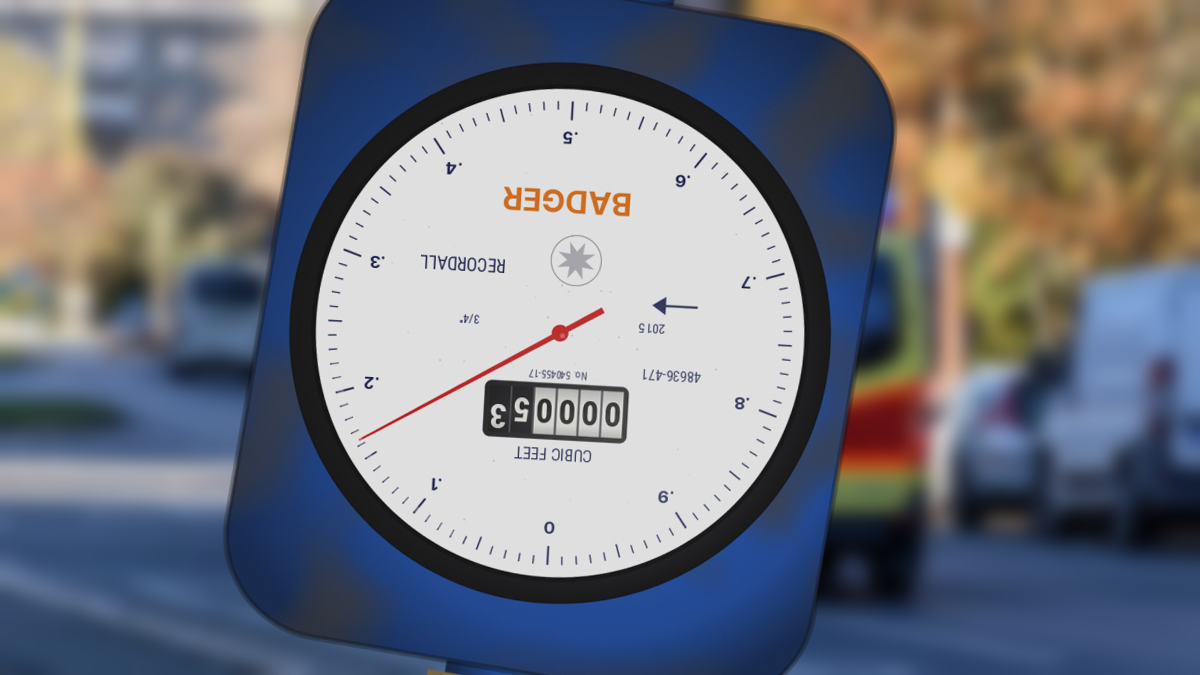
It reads **53.16** ft³
